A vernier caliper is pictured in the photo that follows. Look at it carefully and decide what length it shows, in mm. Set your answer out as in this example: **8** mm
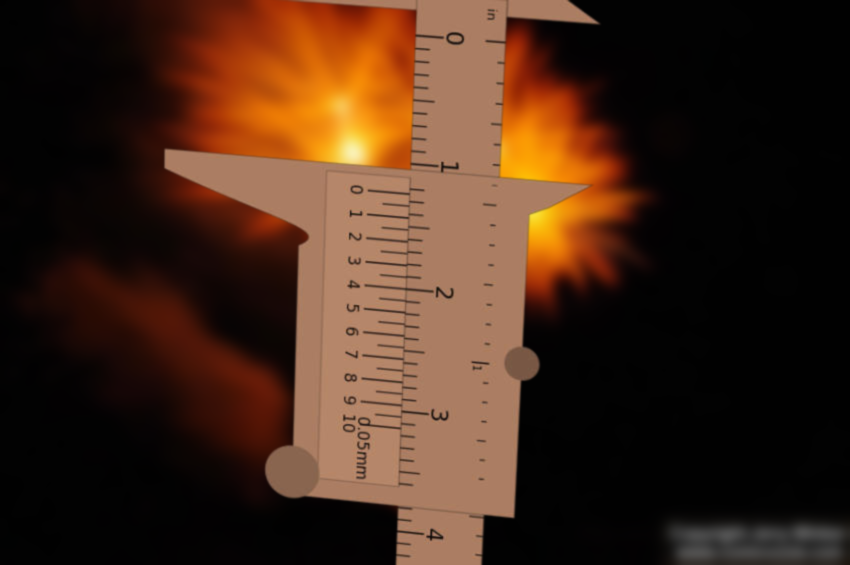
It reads **12.4** mm
